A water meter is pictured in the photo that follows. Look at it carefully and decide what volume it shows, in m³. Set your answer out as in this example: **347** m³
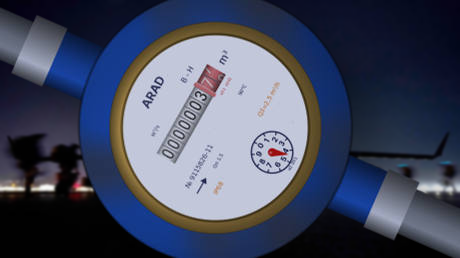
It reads **3.774** m³
